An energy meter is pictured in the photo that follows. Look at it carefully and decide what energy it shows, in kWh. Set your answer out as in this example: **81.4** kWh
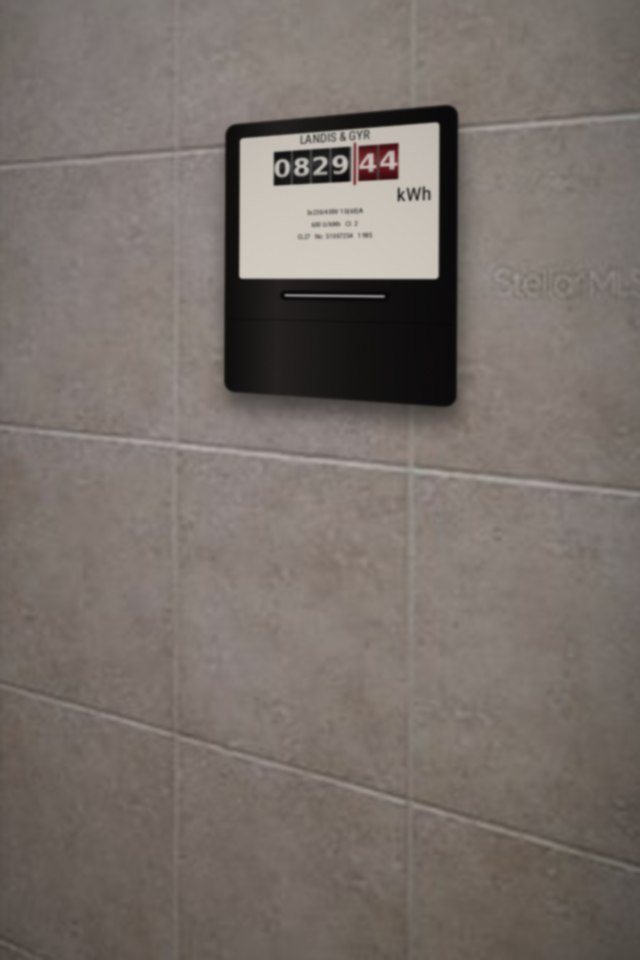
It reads **829.44** kWh
